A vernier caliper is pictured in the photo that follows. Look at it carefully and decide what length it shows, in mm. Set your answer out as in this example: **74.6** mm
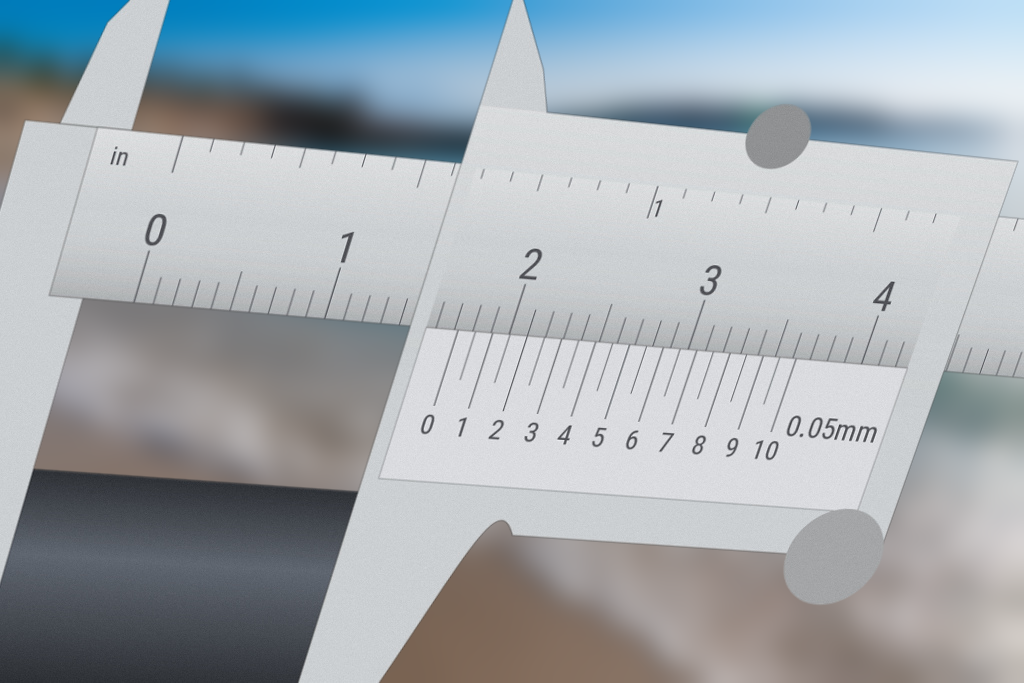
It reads **17.2** mm
